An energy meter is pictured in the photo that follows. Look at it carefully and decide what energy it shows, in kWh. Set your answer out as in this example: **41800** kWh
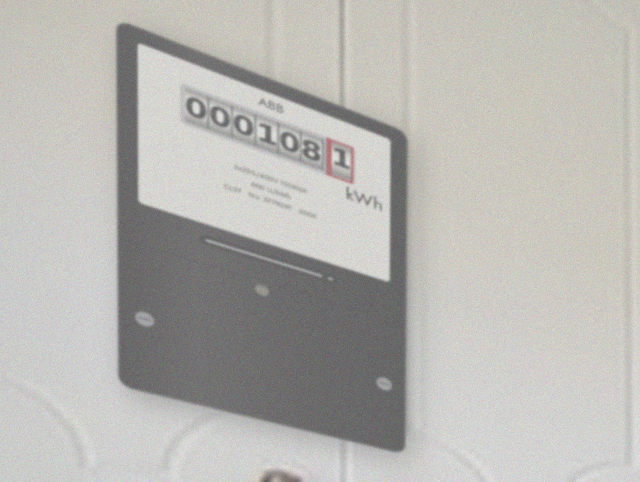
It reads **108.1** kWh
